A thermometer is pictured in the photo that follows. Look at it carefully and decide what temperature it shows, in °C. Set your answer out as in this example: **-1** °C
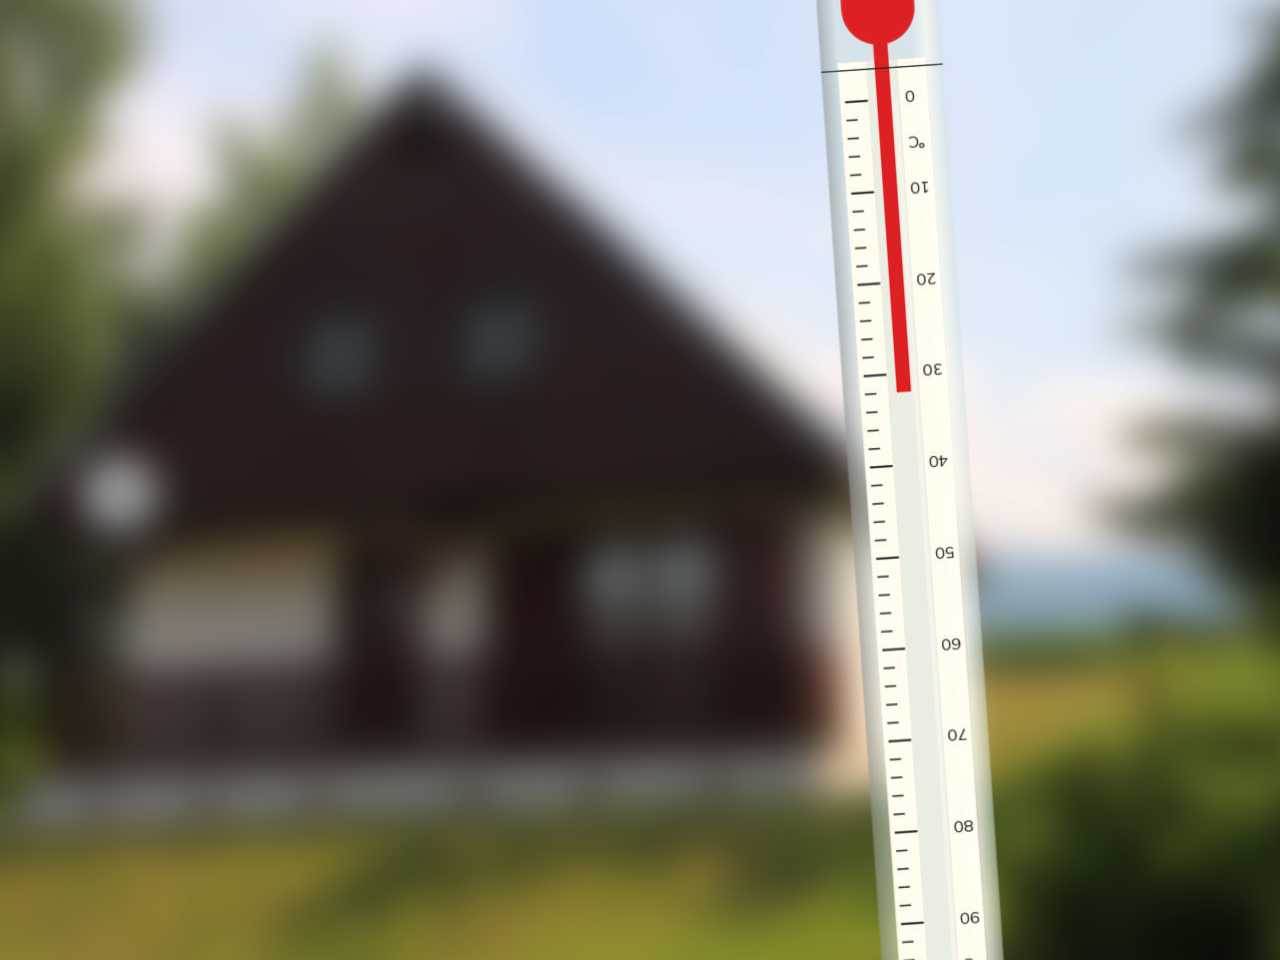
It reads **32** °C
